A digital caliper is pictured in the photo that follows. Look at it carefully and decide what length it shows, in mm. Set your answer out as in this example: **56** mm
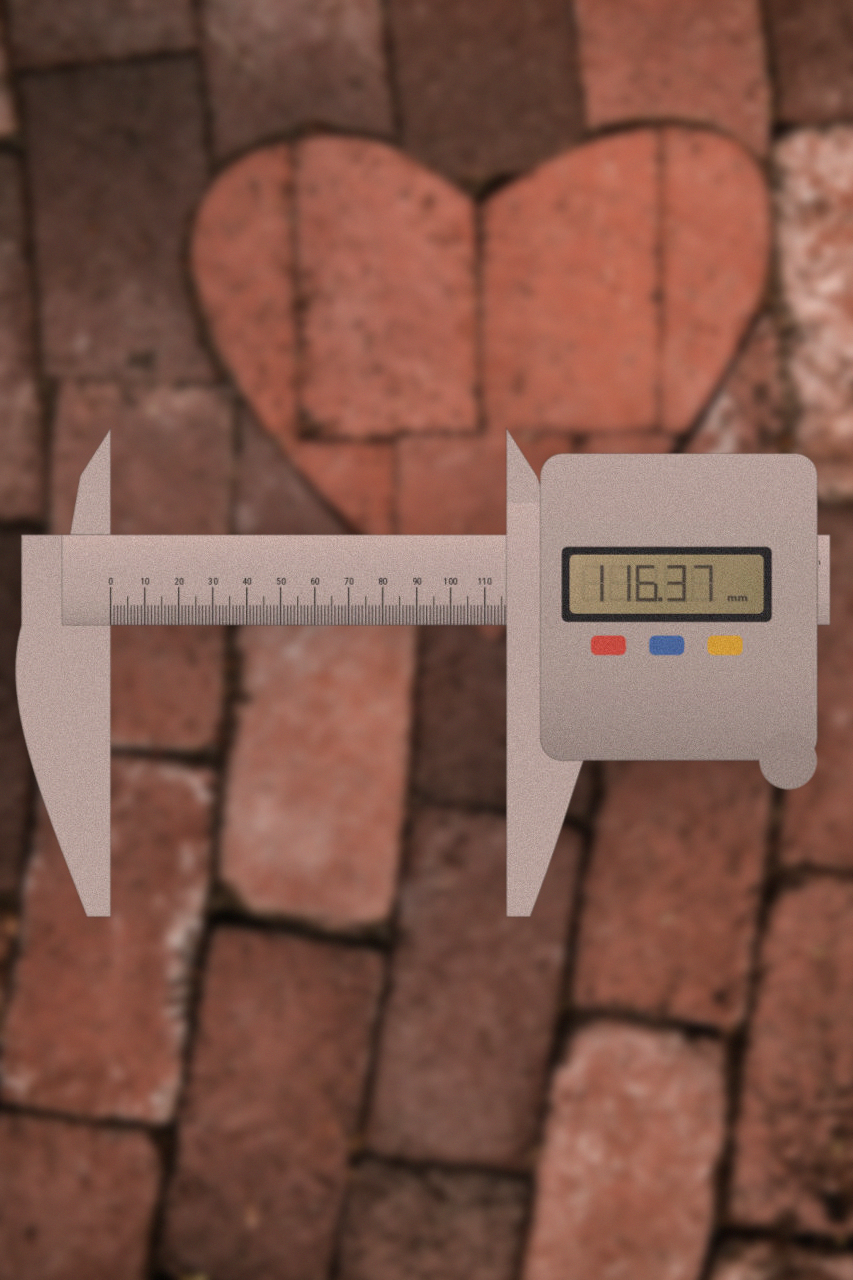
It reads **116.37** mm
